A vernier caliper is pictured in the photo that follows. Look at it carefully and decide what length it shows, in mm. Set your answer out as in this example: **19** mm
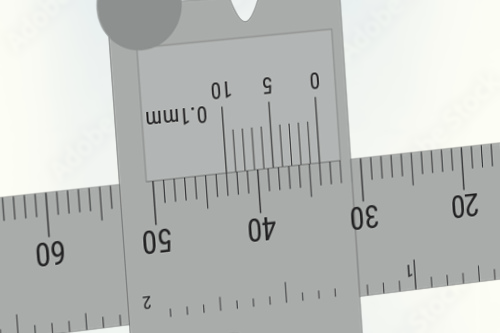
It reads **34.0** mm
